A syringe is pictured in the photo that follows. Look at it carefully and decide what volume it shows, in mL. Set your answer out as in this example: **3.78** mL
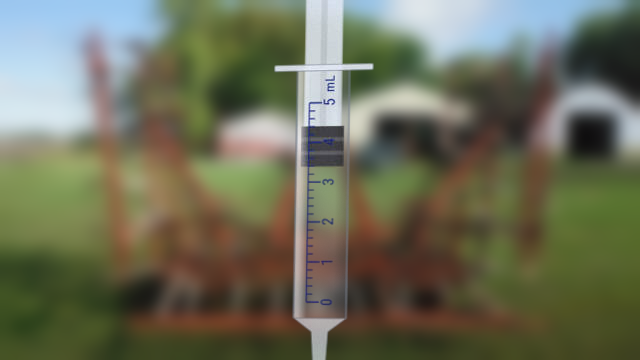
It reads **3.4** mL
